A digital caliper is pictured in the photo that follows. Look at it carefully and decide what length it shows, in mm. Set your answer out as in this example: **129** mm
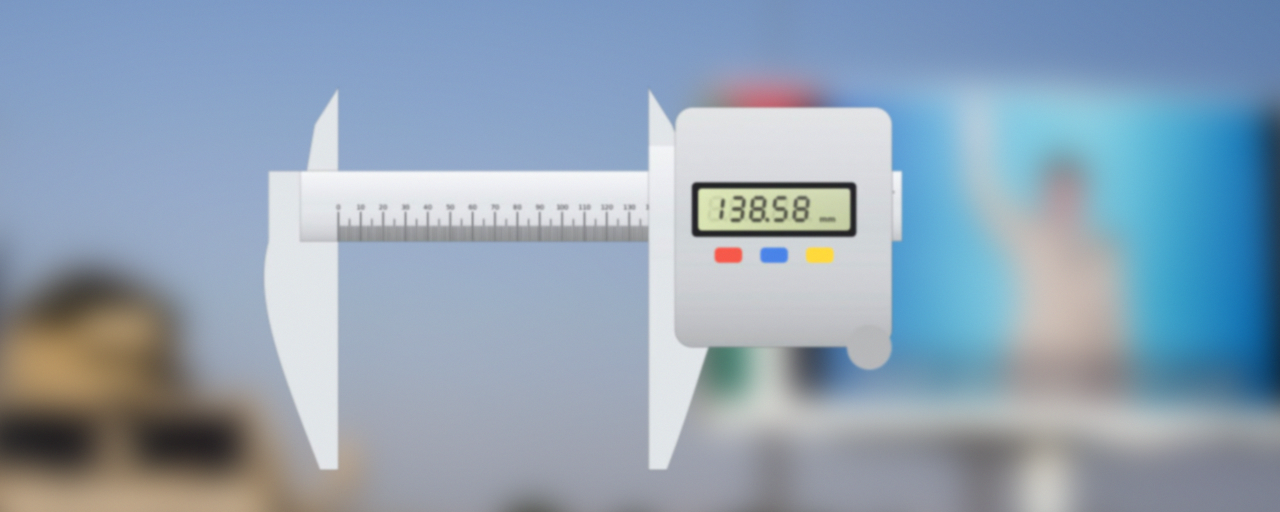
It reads **138.58** mm
